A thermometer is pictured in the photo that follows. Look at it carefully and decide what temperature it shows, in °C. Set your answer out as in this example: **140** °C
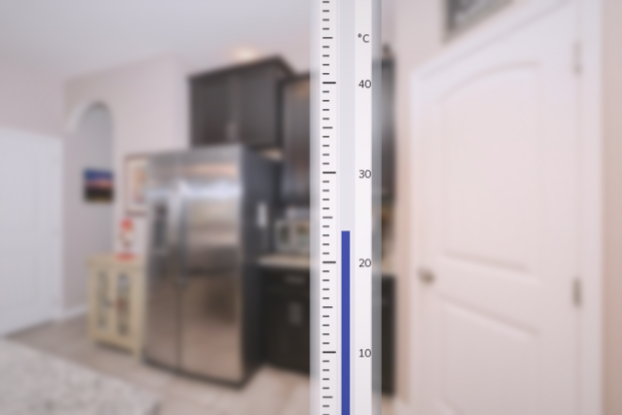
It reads **23.5** °C
